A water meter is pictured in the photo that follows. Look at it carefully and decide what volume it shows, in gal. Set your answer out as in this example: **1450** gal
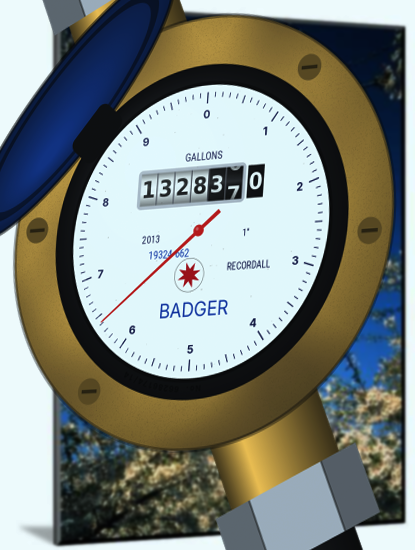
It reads **1328366.4** gal
